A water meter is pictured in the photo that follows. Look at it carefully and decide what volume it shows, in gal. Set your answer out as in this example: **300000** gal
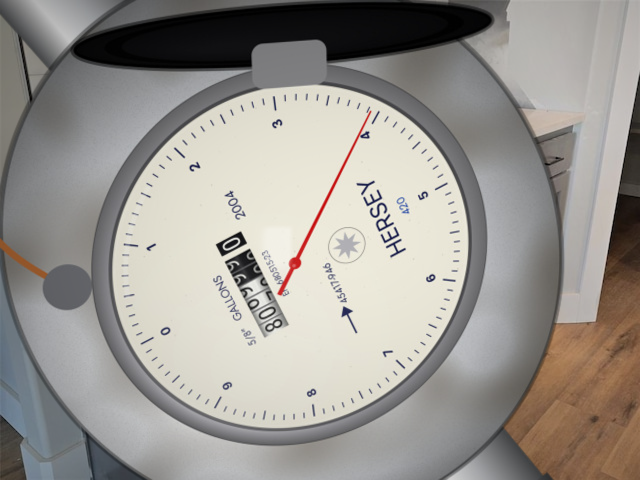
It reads **8069993.9** gal
